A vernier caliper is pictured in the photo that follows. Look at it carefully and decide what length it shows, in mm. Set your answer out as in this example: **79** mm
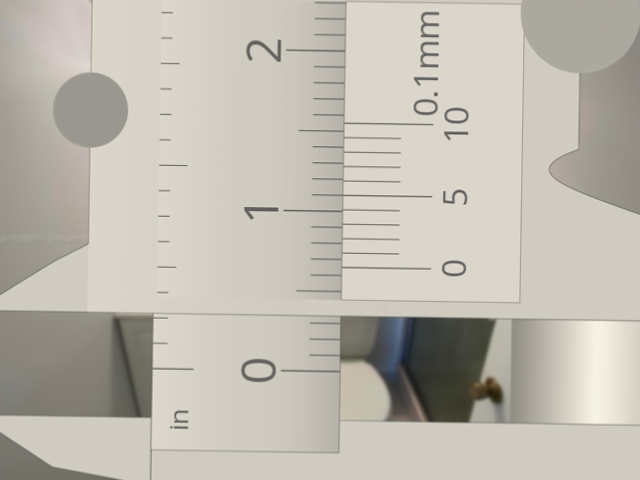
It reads **6.5** mm
